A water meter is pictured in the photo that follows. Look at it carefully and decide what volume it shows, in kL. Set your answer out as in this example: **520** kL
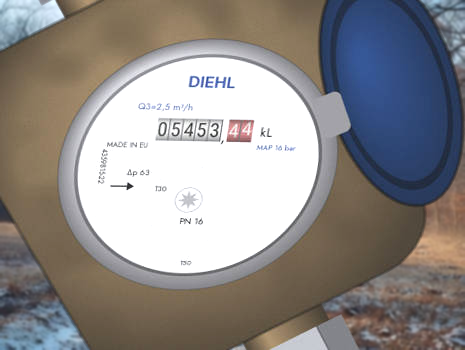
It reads **5453.44** kL
